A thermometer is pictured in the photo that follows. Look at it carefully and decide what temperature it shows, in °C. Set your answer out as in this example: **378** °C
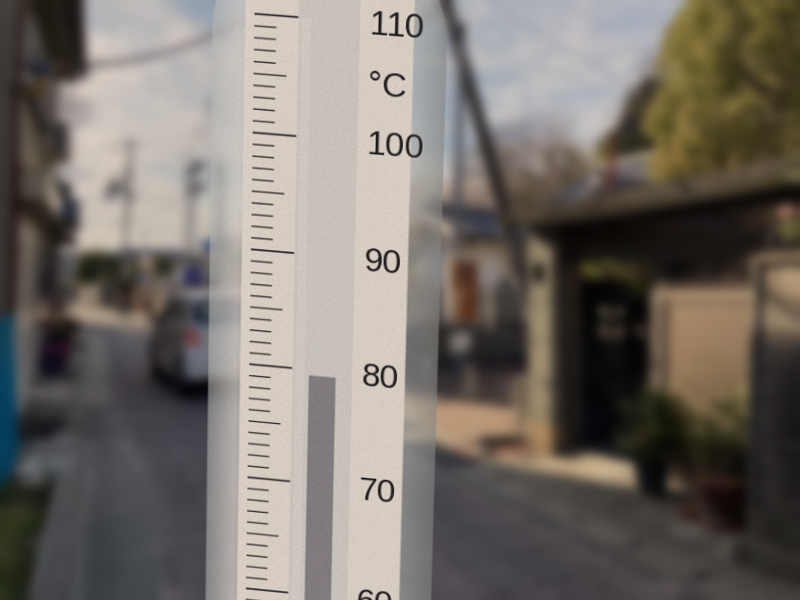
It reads **79.5** °C
